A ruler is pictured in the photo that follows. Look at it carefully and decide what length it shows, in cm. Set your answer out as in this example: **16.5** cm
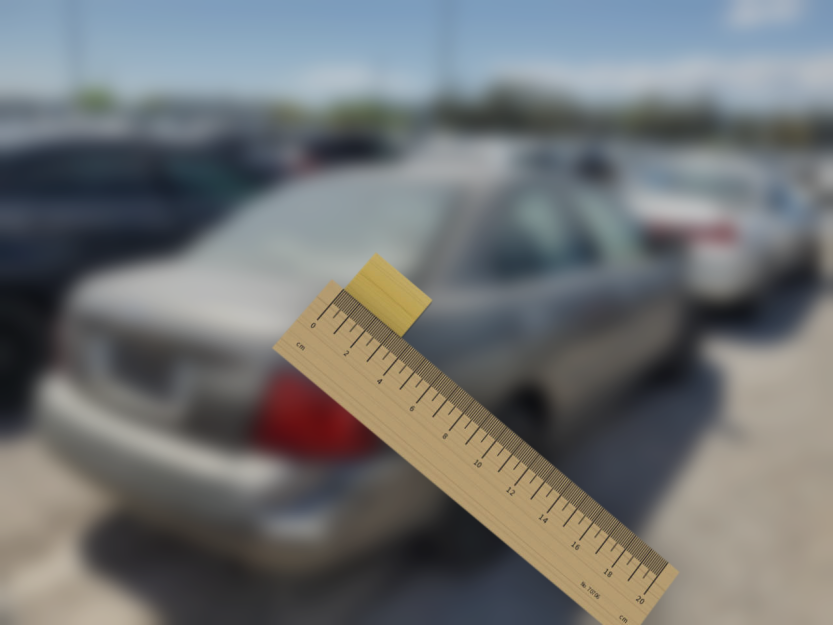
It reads **3.5** cm
